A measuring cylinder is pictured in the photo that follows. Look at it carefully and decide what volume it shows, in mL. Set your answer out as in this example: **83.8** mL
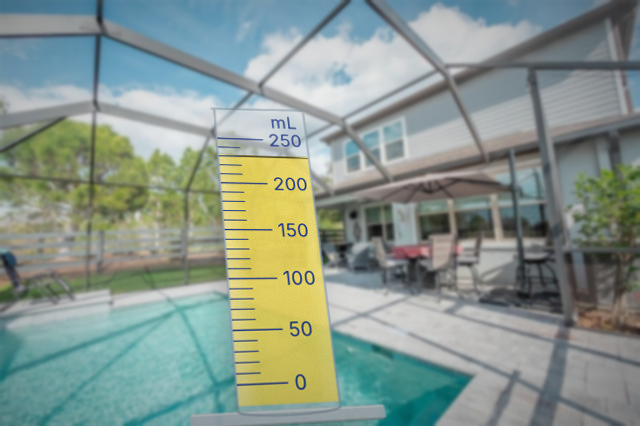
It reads **230** mL
